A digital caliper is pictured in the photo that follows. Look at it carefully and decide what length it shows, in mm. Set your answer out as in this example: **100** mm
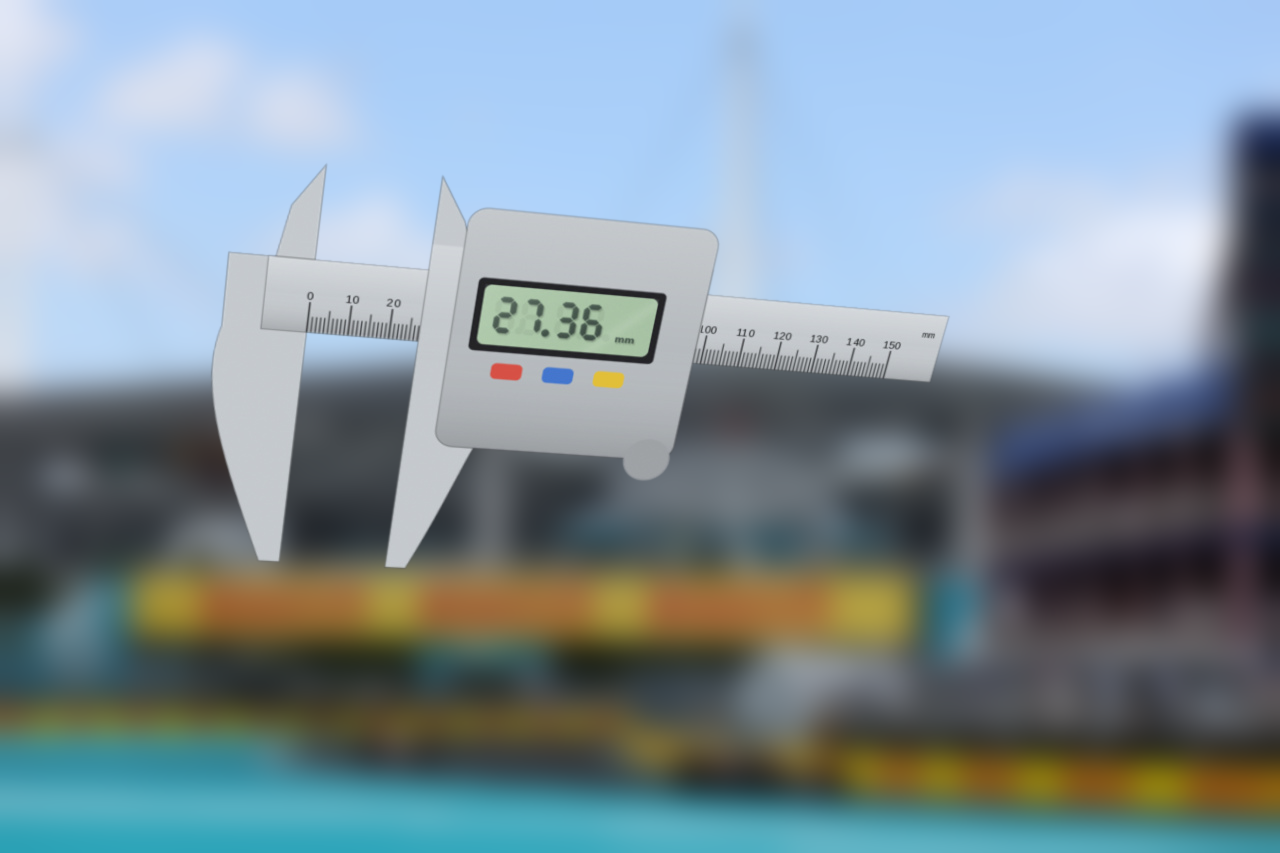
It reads **27.36** mm
